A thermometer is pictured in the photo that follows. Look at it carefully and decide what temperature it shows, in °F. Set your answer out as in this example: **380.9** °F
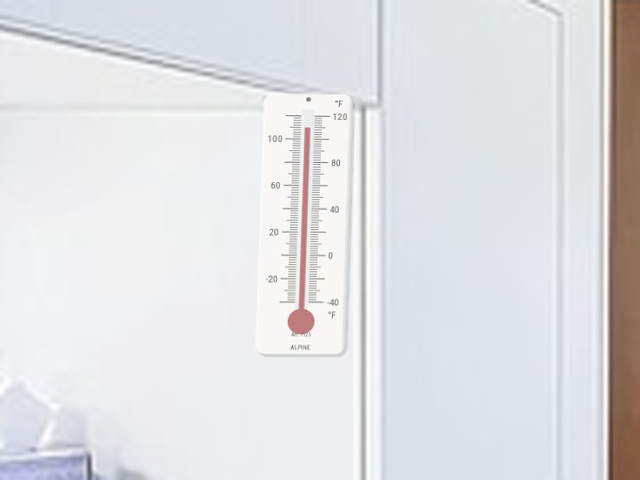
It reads **110** °F
